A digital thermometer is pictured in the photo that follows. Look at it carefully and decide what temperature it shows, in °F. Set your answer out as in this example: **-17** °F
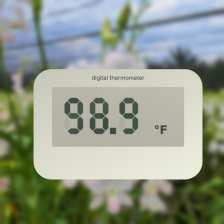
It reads **98.9** °F
